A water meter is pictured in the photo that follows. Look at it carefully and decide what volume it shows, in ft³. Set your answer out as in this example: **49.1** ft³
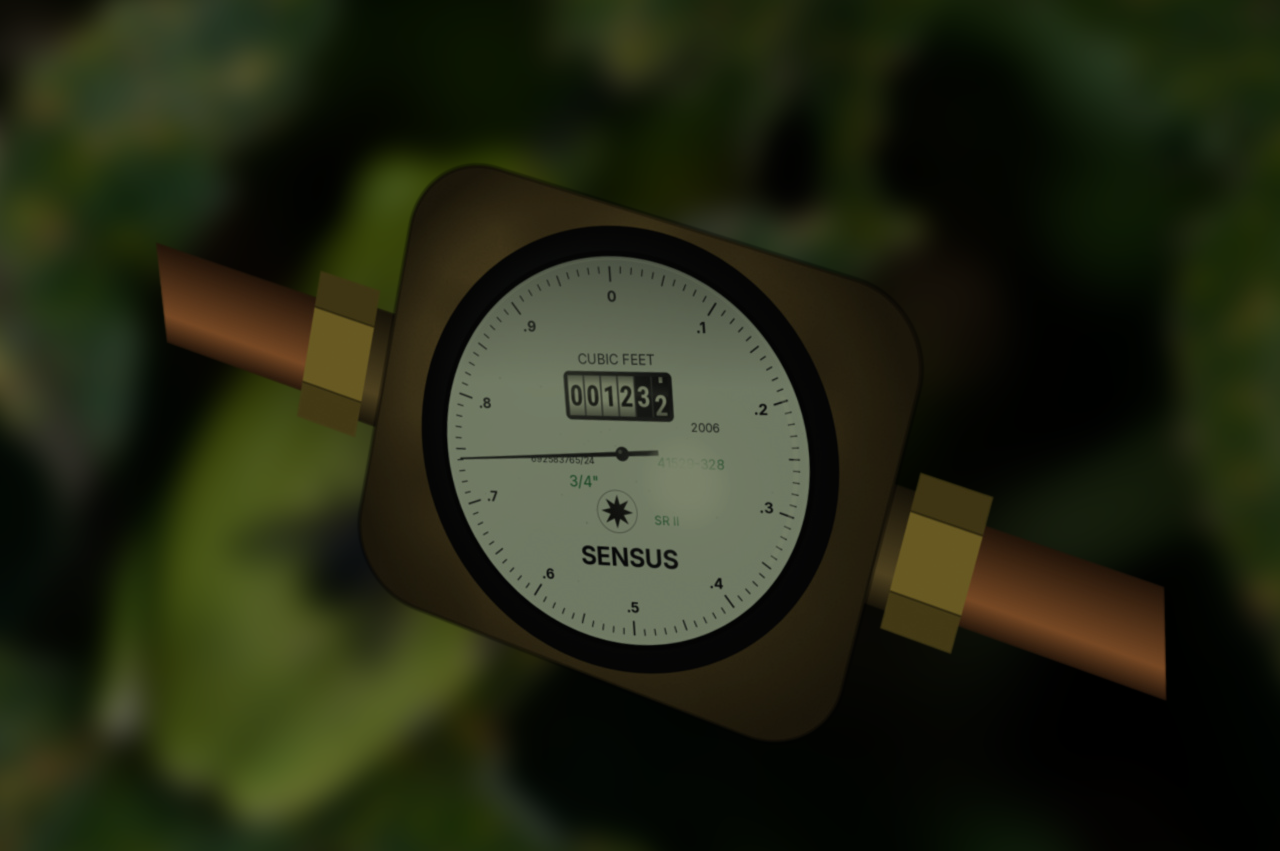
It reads **1231.74** ft³
